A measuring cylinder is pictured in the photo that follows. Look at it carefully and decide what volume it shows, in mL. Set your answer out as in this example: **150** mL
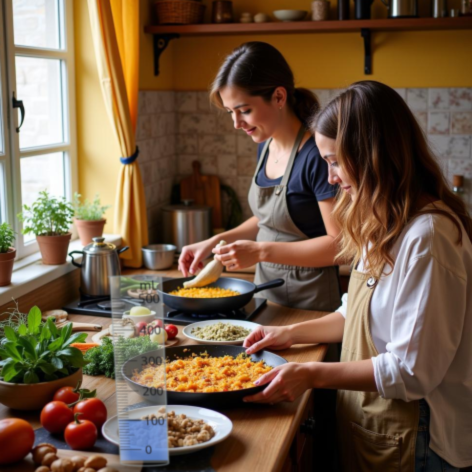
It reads **100** mL
